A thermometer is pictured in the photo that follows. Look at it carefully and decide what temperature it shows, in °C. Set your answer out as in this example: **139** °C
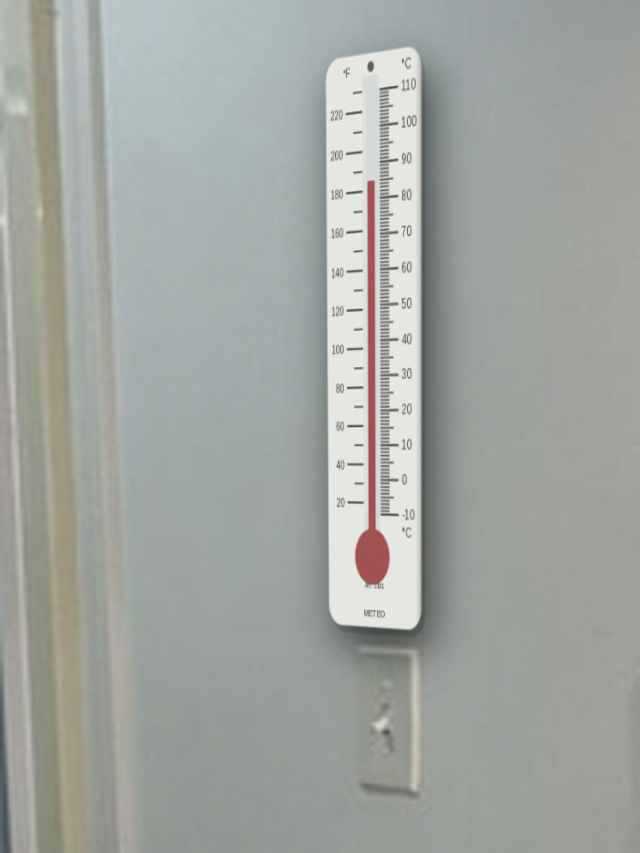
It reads **85** °C
